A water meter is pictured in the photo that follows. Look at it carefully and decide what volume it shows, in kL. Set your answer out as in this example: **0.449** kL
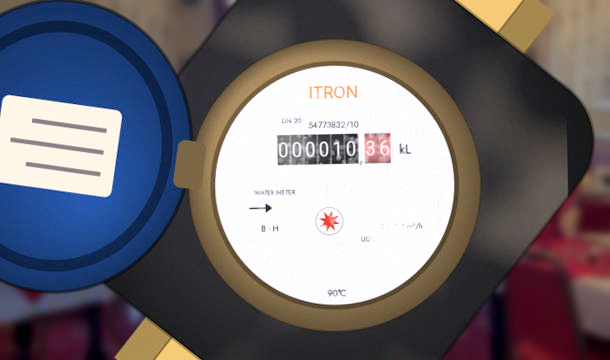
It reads **10.36** kL
